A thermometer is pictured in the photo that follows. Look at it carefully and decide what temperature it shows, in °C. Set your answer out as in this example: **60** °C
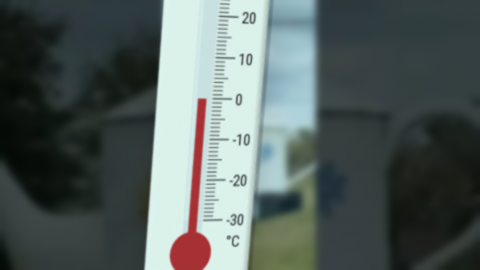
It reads **0** °C
